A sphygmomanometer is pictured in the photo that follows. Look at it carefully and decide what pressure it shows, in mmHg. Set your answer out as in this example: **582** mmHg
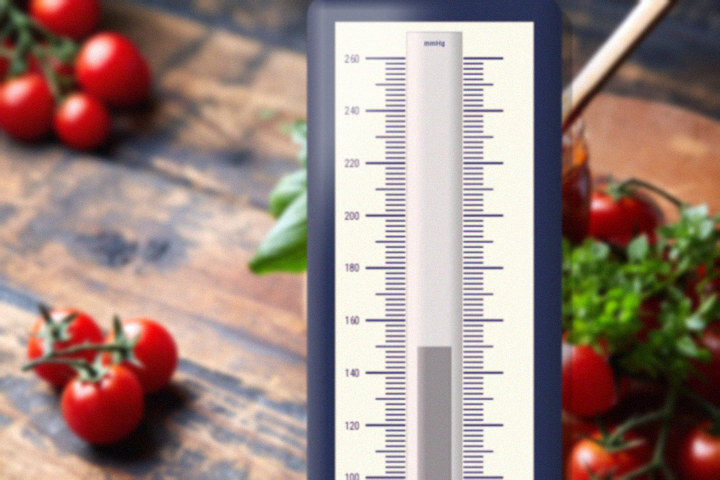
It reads **150** mmHg
